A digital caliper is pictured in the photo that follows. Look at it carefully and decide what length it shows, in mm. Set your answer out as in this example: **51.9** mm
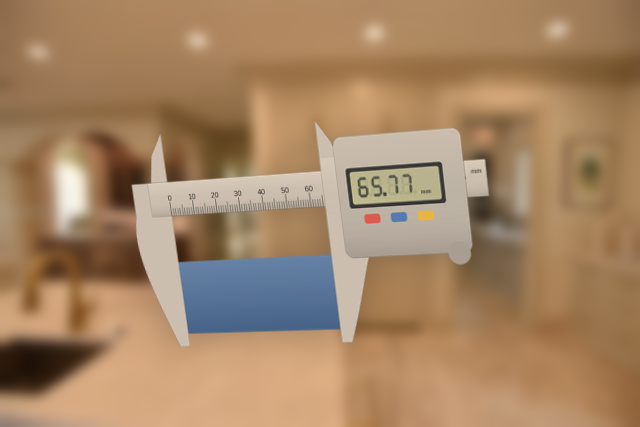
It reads **65.77** mm
